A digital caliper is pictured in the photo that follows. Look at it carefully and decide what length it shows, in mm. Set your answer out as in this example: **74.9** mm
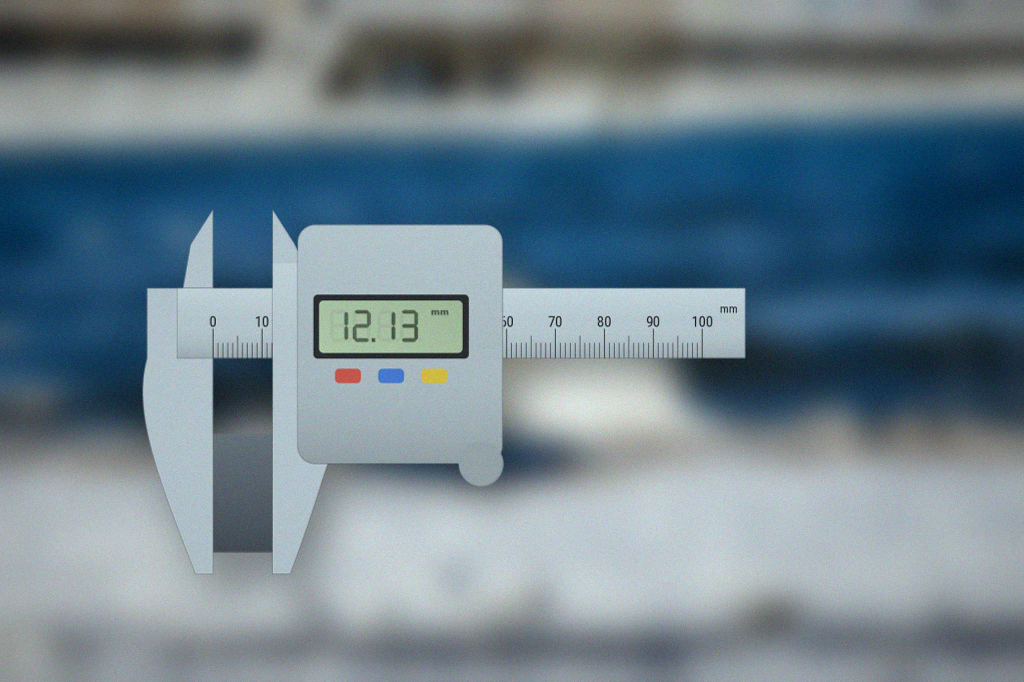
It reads **12.13** mm
